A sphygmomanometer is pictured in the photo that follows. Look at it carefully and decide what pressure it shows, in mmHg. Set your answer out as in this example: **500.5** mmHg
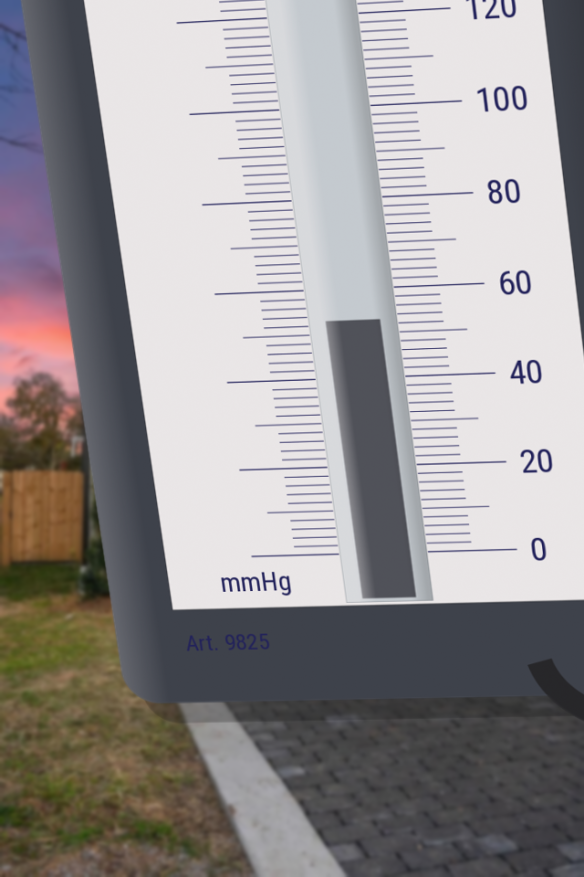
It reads **53** mmHg
